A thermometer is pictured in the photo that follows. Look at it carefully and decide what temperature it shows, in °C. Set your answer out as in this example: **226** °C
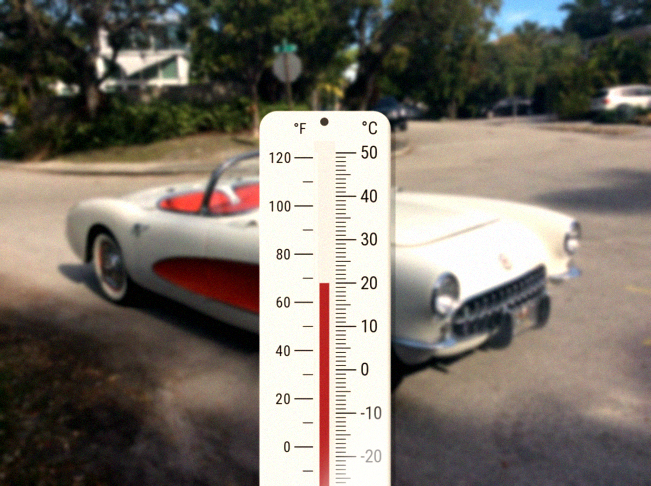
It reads **20** °C
